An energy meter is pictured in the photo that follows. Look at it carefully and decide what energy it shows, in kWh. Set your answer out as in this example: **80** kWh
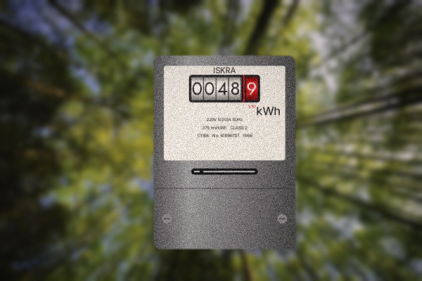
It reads **48.9** kWh
